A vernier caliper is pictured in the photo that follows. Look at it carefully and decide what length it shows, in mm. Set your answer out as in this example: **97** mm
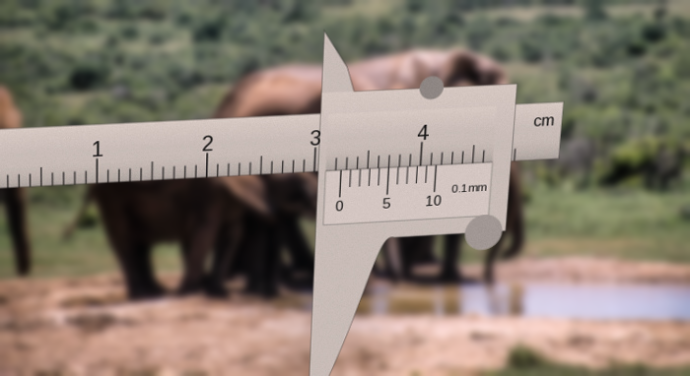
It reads **32.5** mm
